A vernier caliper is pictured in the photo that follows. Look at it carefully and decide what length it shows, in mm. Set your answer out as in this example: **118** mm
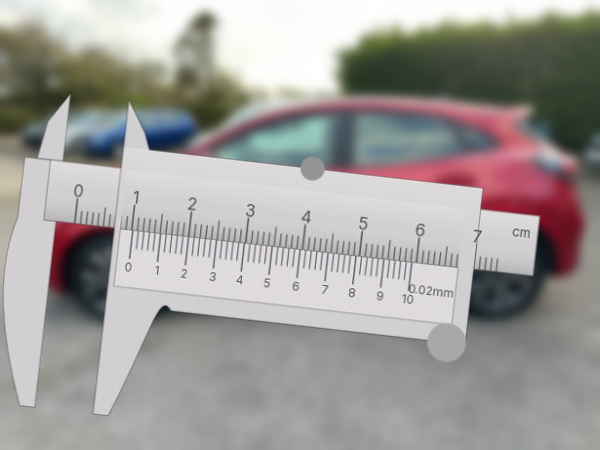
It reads **10.2** mm
